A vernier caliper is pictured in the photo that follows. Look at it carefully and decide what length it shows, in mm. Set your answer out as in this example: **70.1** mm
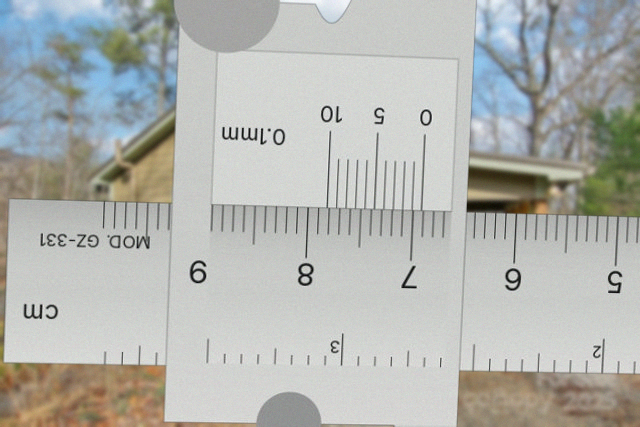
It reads **69.2** mm
